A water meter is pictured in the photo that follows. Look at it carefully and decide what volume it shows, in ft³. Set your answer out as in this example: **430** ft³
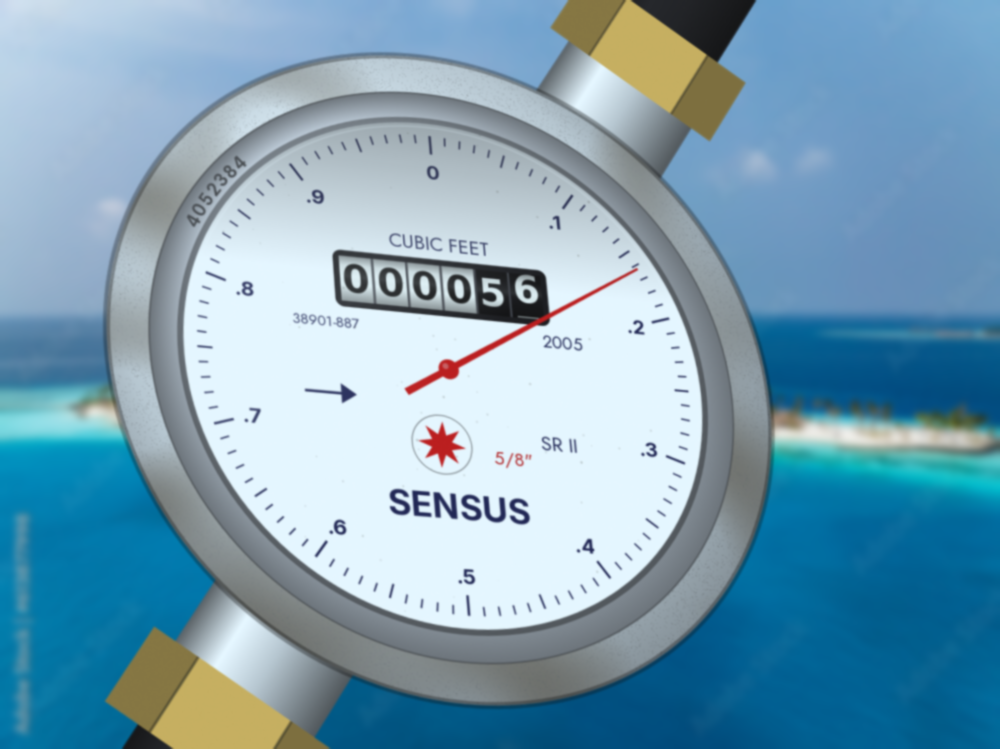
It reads **56.16** ft³
